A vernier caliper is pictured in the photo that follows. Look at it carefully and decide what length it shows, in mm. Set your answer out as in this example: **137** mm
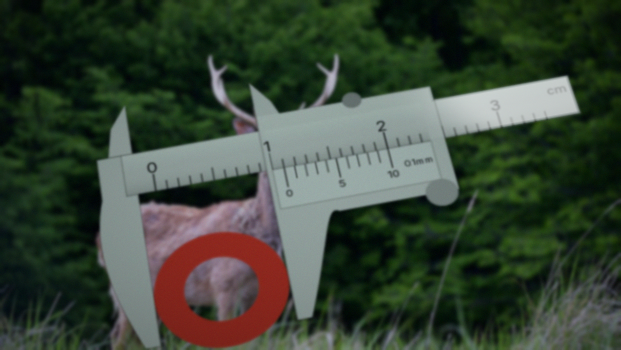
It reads **11.0** mm
